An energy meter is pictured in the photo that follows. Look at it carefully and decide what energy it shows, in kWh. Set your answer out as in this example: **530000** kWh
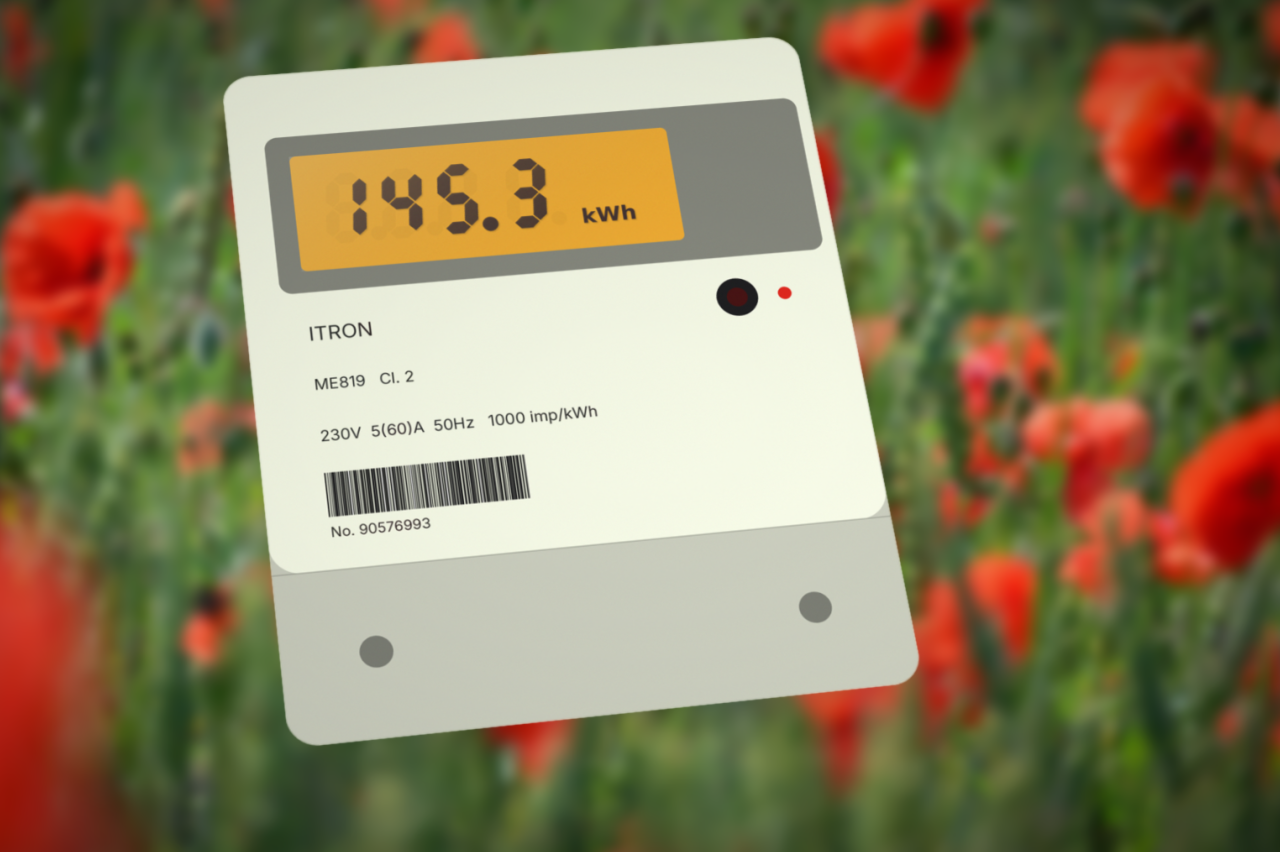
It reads **145.3** kWh
